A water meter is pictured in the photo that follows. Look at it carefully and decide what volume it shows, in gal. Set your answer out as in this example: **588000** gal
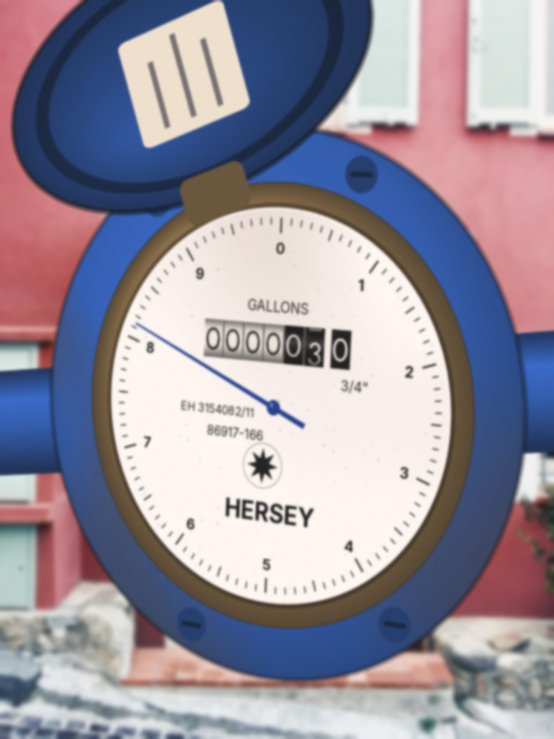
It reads **28.1** gal
